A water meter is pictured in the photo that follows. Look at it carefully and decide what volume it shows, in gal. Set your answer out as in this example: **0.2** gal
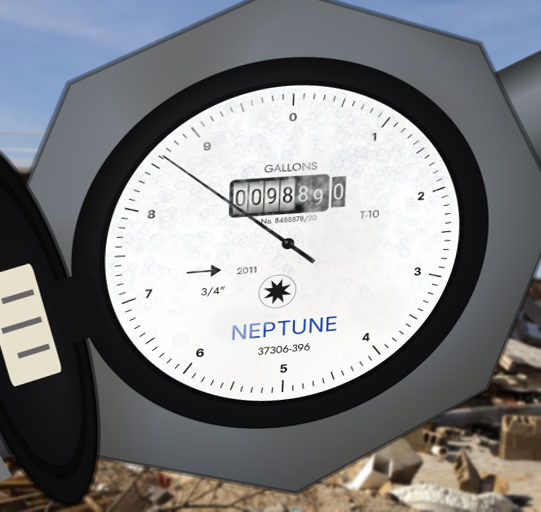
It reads **98888.6** gal
